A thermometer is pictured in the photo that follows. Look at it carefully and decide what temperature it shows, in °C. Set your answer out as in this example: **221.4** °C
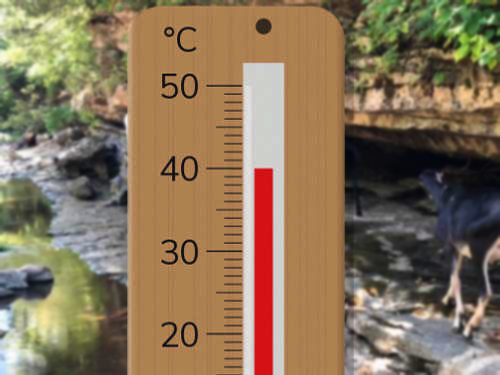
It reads **40** °C
